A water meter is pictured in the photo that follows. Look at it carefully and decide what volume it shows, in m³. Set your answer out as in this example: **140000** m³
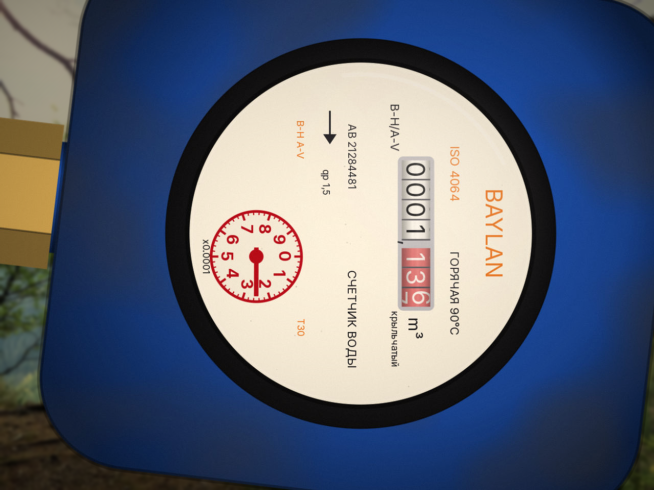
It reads **1.1362** m³
